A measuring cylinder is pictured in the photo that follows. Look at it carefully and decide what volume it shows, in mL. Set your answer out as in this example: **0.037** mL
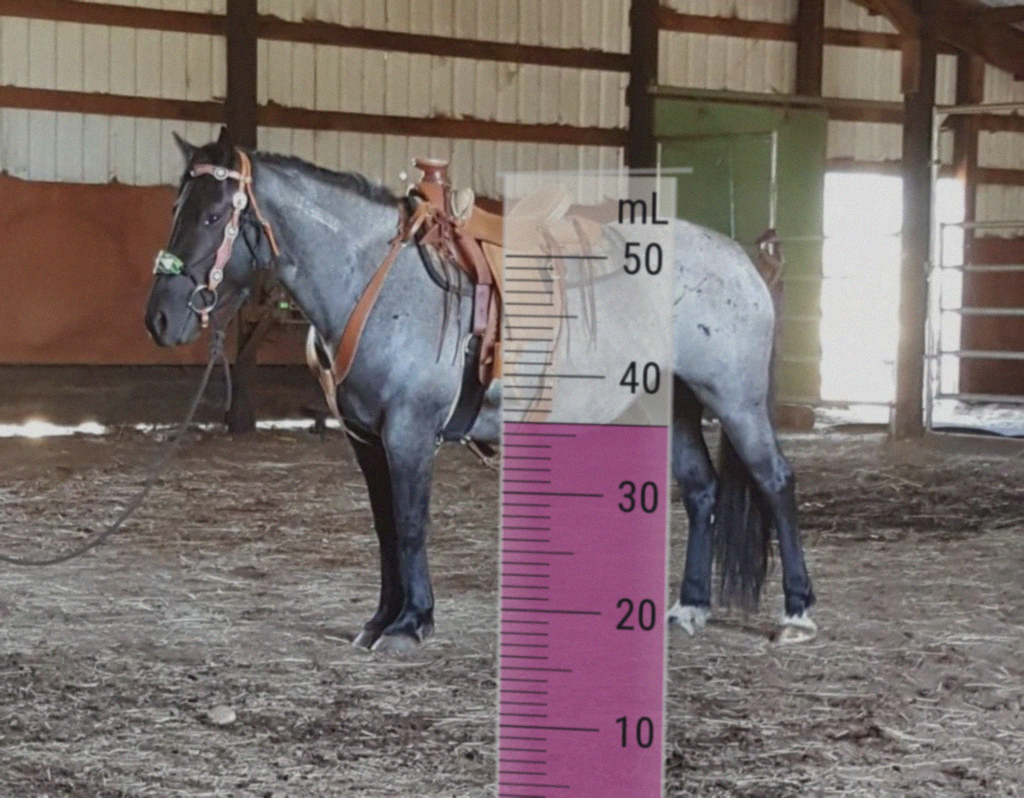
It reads **36** mL
